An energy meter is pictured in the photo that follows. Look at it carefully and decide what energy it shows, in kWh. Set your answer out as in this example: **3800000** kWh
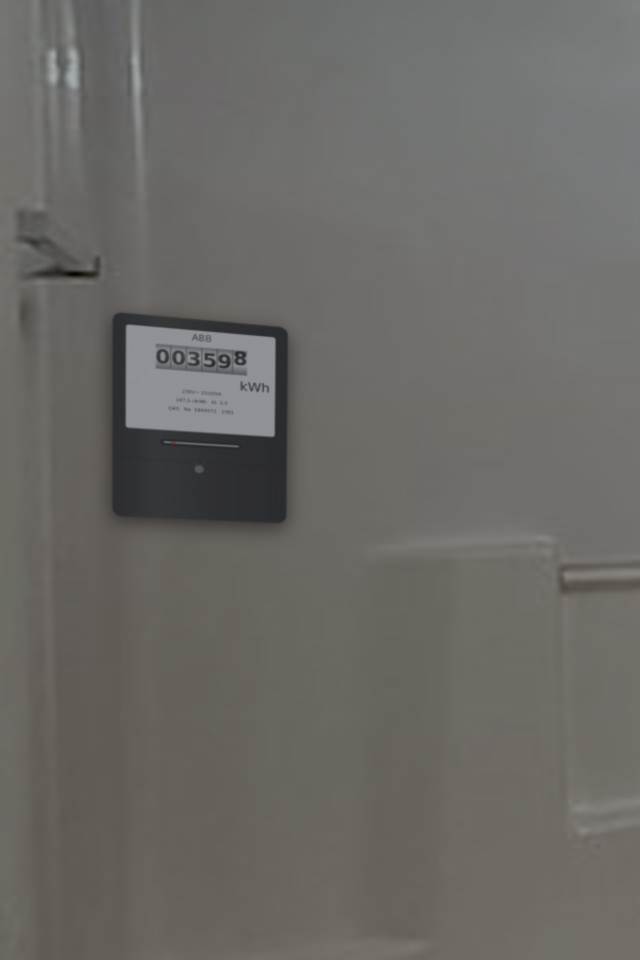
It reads **3598** kWh
